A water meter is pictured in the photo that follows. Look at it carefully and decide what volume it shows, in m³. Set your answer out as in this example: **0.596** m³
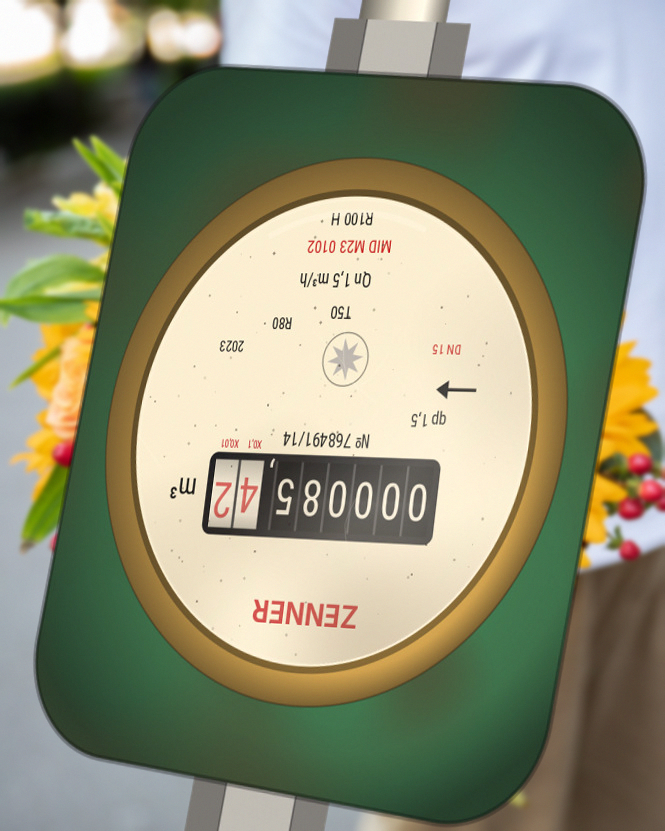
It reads **85.42** m³
